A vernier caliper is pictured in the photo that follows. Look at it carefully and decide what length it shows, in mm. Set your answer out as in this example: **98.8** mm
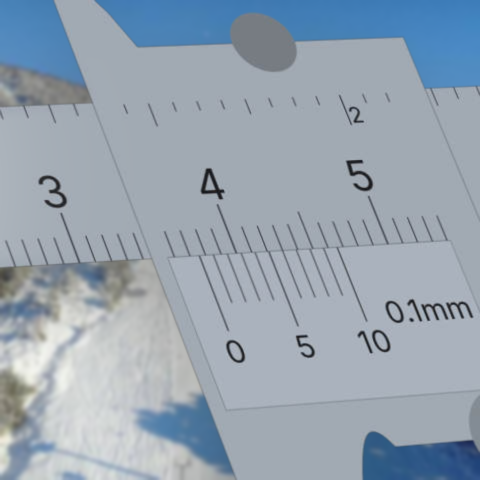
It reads **37.6** mm
